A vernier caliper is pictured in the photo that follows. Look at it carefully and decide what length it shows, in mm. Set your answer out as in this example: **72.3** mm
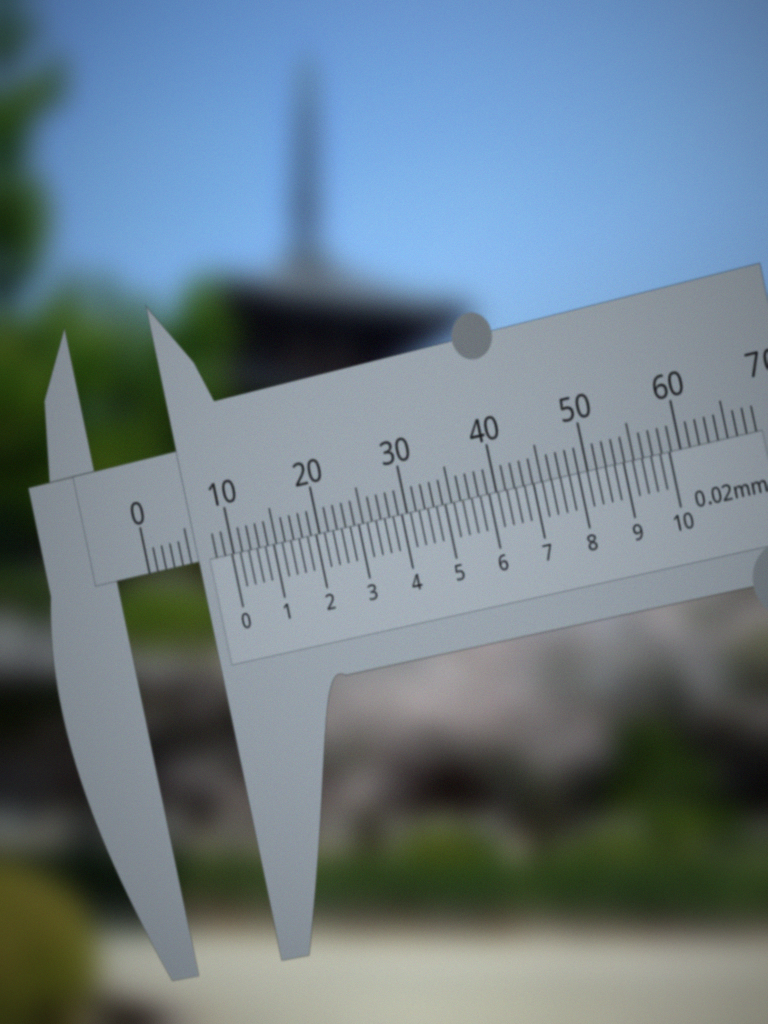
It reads **9.8** mm
